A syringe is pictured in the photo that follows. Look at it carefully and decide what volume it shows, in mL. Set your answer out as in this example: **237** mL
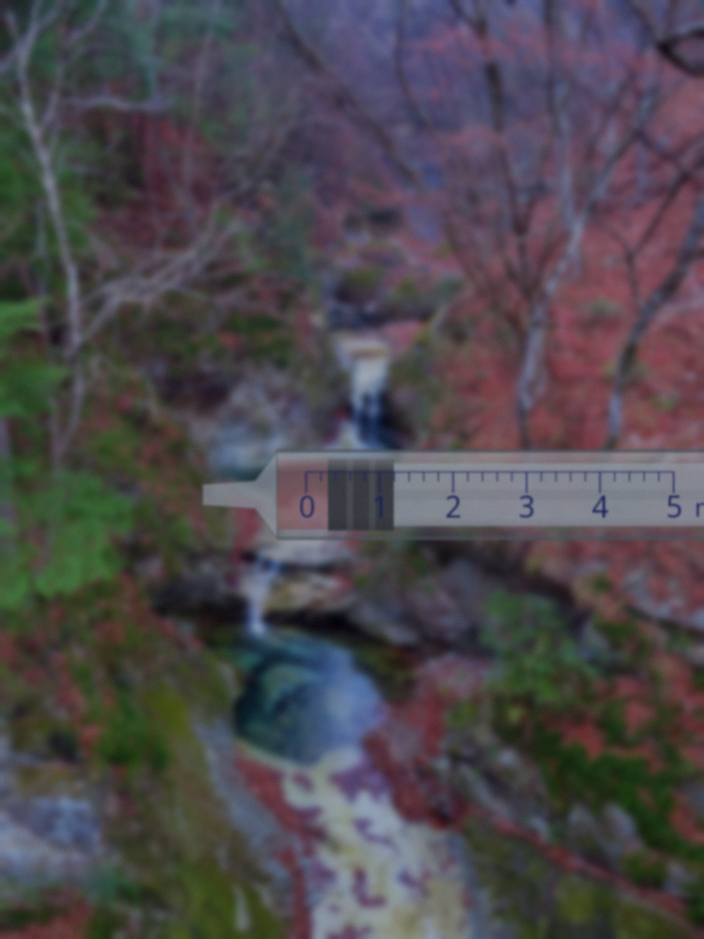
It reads **0.3** mL
